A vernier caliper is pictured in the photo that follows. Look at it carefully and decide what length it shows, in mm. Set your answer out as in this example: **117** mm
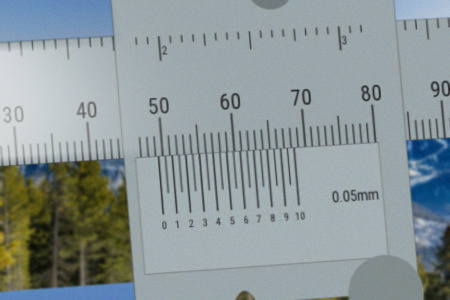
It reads **49.4** mm
